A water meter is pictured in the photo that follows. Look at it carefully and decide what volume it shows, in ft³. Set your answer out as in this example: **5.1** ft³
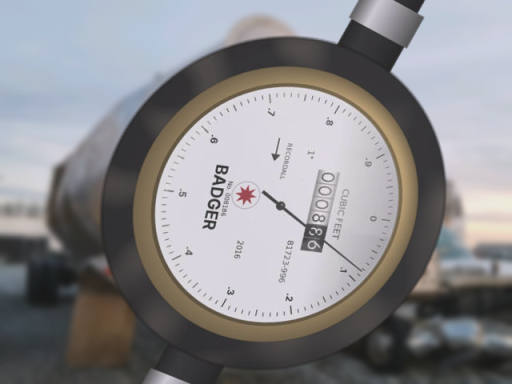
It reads **886.08** ft³
